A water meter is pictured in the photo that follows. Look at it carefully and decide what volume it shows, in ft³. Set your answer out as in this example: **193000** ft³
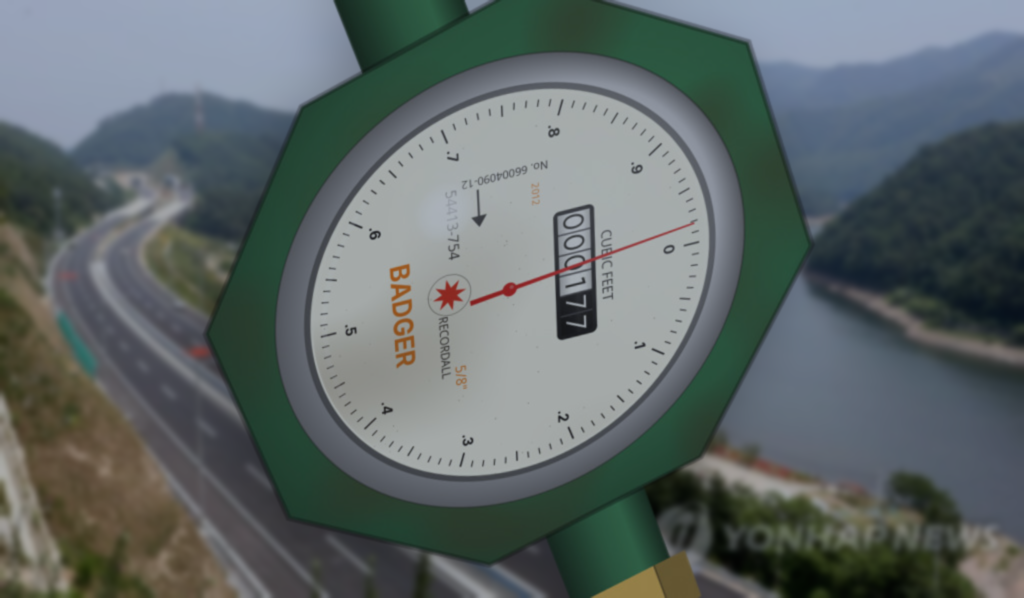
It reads **176.98** ft³
